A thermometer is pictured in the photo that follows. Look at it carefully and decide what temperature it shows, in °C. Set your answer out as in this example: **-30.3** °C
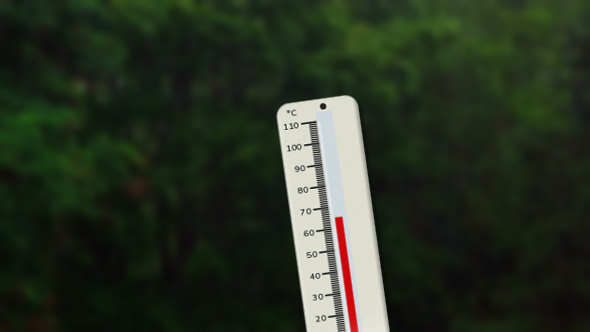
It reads **65** °C
